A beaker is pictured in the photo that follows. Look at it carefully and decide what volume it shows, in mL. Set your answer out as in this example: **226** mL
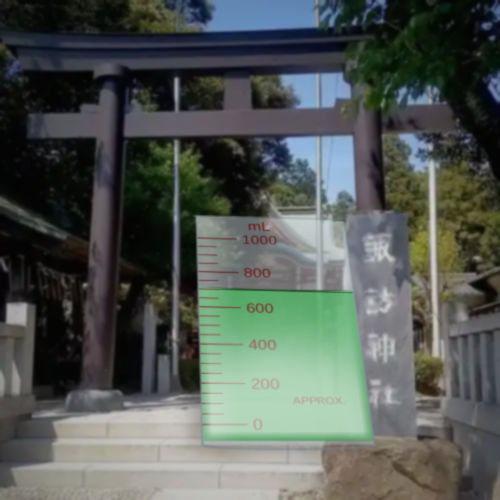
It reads **700** mL
